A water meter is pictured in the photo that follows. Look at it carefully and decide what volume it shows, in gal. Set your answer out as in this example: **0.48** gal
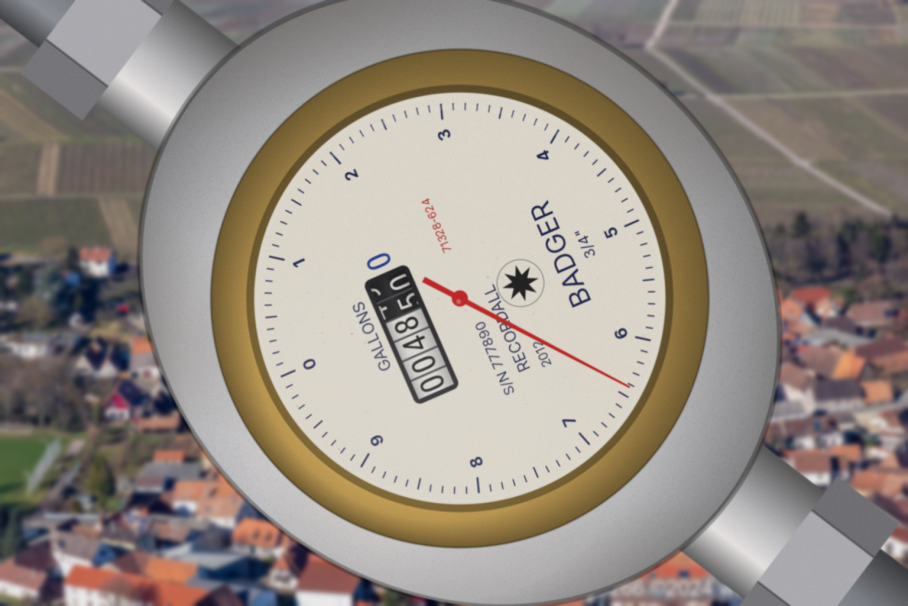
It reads **48496.4** gal
